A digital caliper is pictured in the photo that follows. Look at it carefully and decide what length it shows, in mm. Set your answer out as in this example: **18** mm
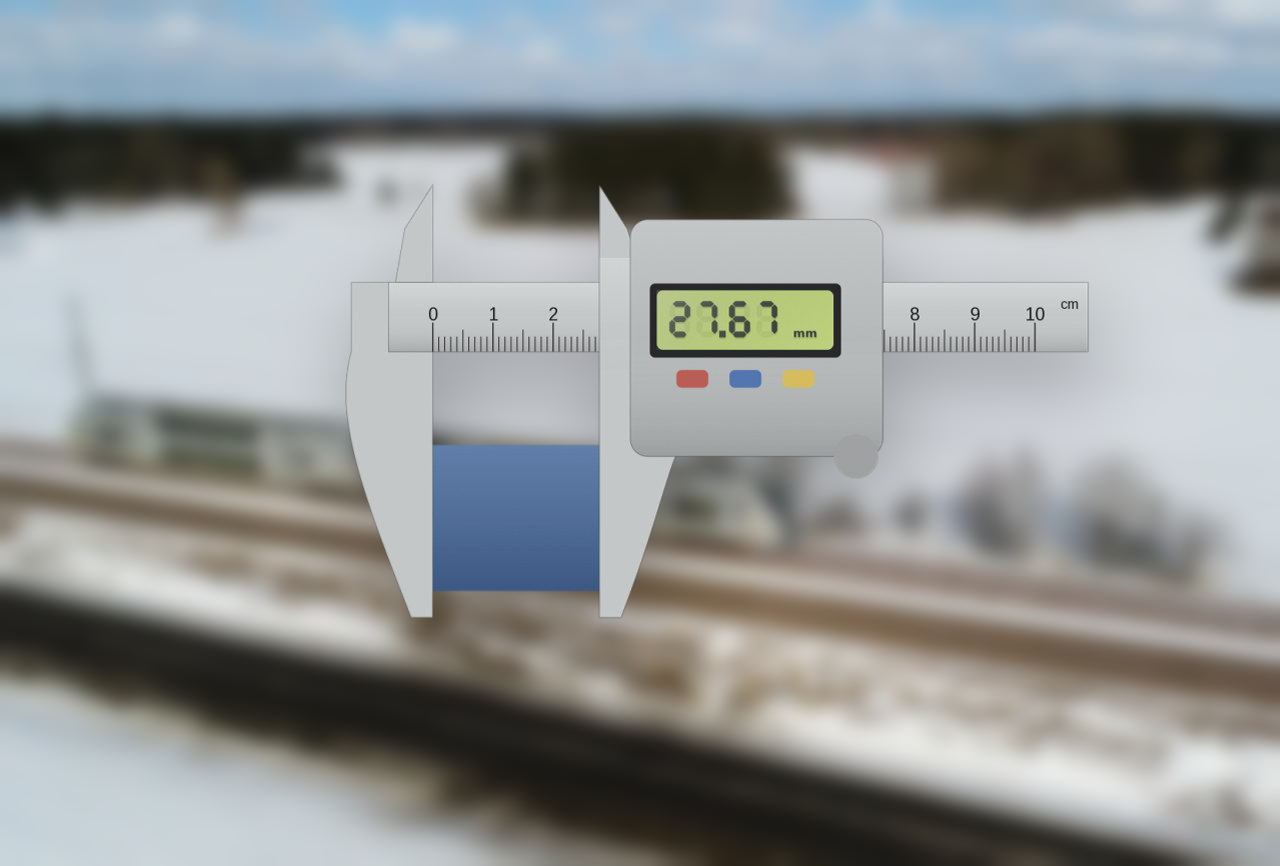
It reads **27.67** mm
